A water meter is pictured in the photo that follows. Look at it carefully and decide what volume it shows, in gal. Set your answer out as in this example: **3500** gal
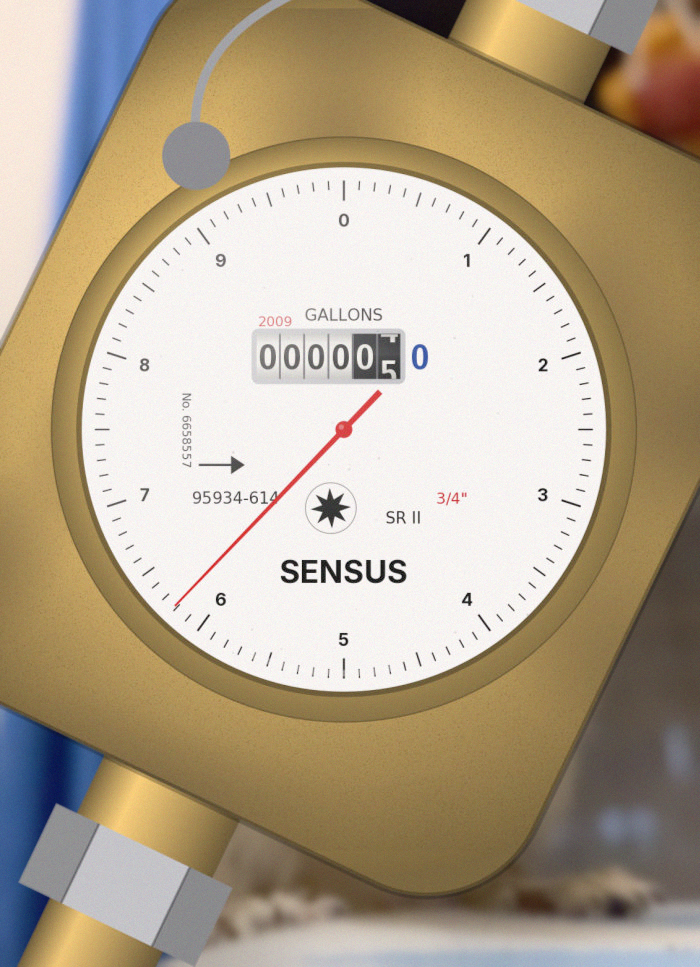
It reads **46.2** gal
